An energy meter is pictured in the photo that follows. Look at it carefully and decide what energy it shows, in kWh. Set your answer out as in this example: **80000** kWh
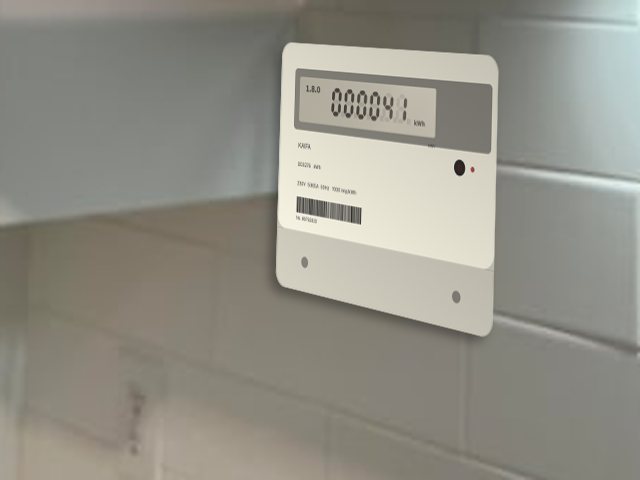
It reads **41** kWh
